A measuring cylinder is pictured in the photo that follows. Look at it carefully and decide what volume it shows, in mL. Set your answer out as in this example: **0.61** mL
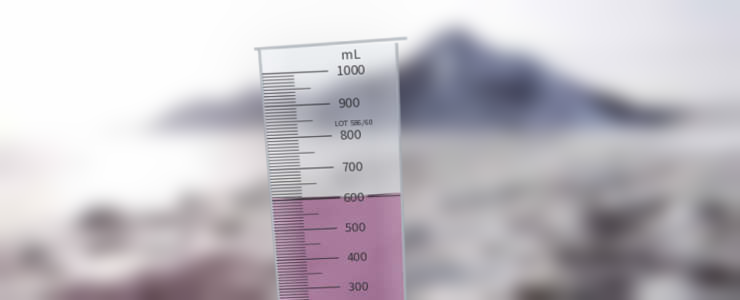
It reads **600** mL
